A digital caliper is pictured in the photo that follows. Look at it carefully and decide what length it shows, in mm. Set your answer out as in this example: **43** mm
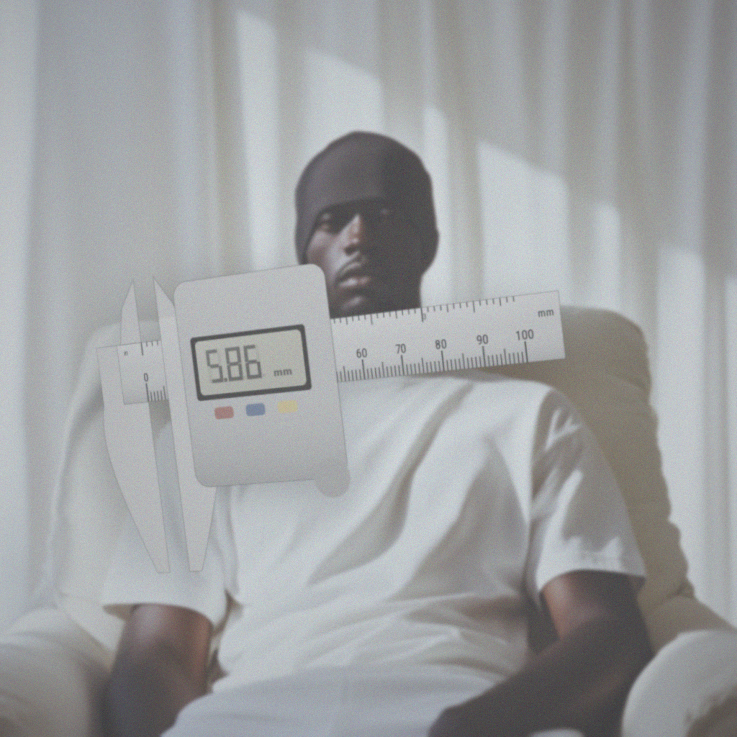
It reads **5.86** mm
